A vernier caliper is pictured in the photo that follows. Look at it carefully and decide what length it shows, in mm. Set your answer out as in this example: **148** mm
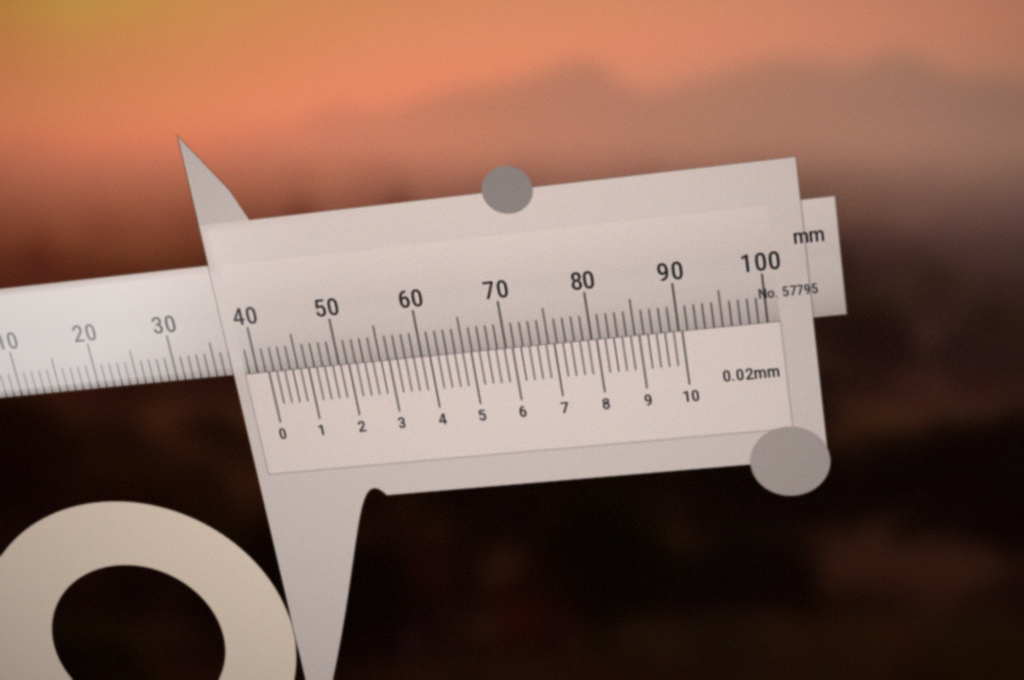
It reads **41.4** mm
